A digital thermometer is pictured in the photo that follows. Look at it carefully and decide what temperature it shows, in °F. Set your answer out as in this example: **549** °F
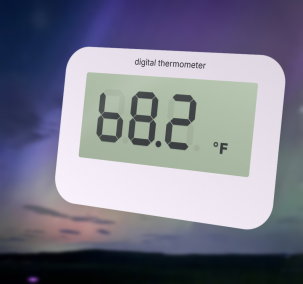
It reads **68.2** °F
